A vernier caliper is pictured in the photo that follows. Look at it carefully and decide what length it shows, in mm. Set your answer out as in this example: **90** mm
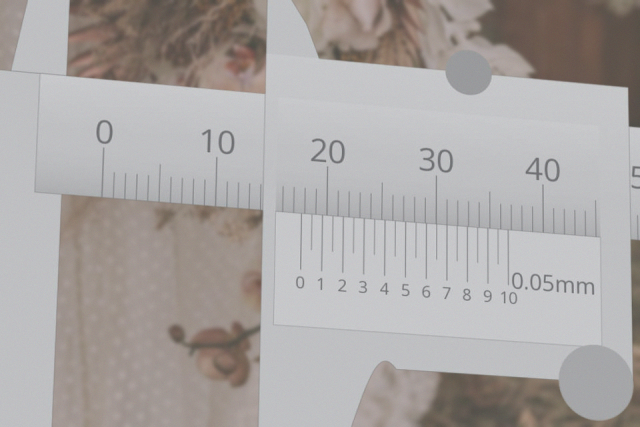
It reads **17.7** mm
